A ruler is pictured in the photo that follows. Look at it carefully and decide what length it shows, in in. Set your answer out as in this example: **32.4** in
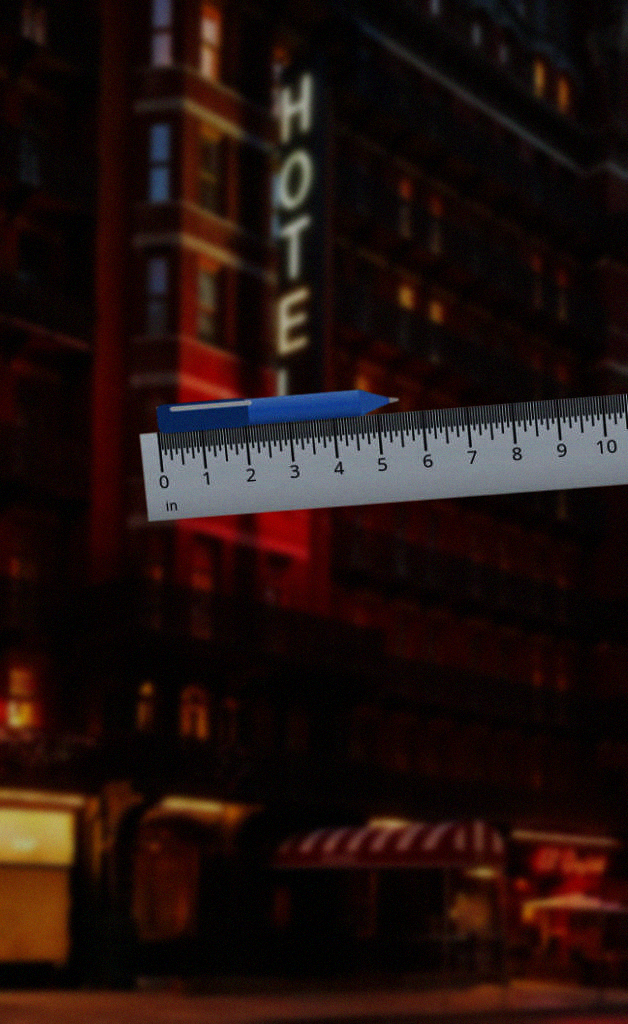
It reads **5.5** in
